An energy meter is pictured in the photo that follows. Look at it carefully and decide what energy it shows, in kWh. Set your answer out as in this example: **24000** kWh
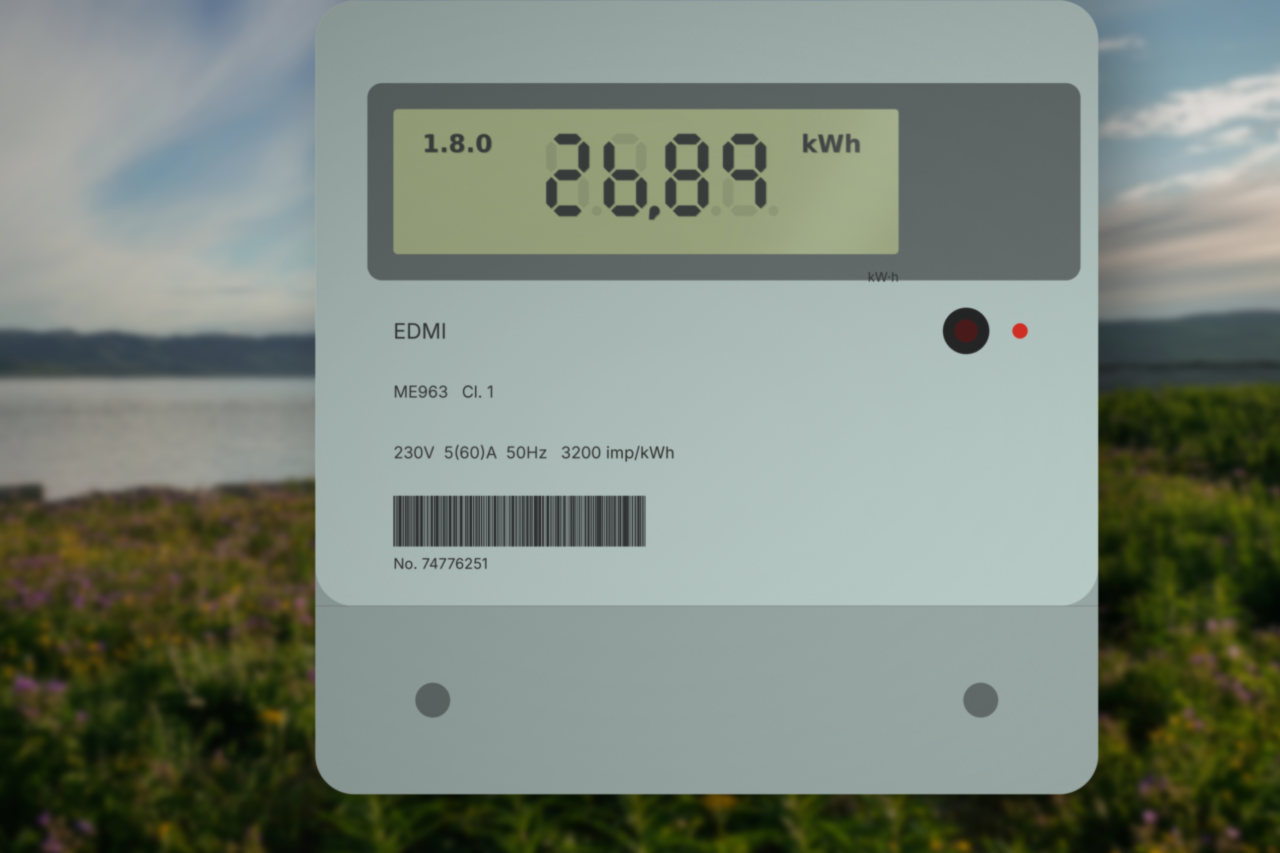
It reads **26.89** kWh
